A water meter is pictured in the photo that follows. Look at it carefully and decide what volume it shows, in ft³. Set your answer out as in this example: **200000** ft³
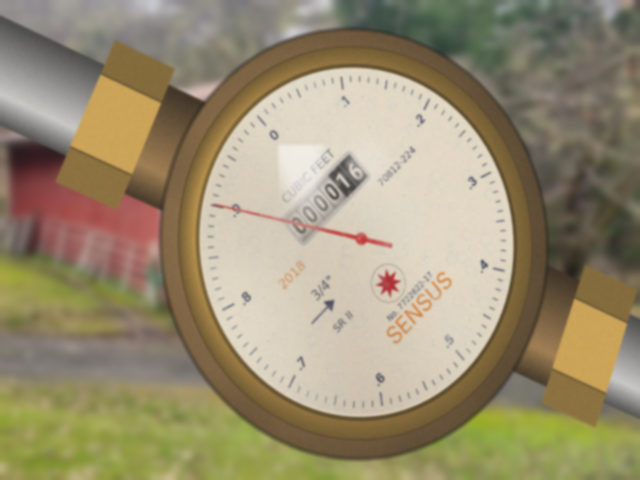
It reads **15.90** ft³
